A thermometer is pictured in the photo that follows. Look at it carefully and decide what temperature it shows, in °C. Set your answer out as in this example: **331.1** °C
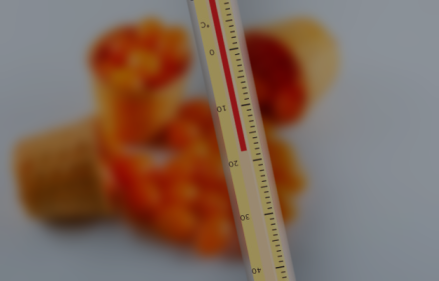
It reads **18** °C
